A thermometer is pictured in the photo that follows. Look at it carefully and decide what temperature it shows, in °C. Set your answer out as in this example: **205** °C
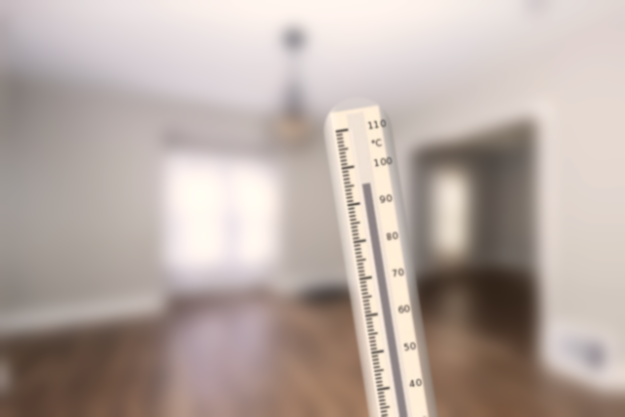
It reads **95** °C
